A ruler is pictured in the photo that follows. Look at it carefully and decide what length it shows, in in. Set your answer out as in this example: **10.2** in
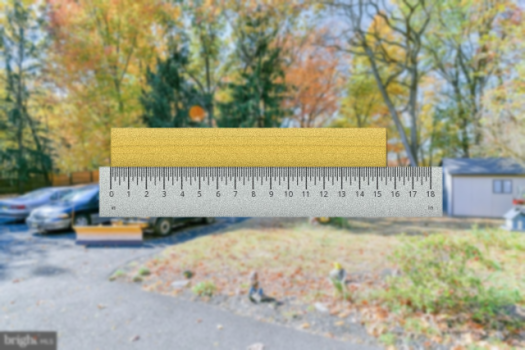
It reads **15.5** in
